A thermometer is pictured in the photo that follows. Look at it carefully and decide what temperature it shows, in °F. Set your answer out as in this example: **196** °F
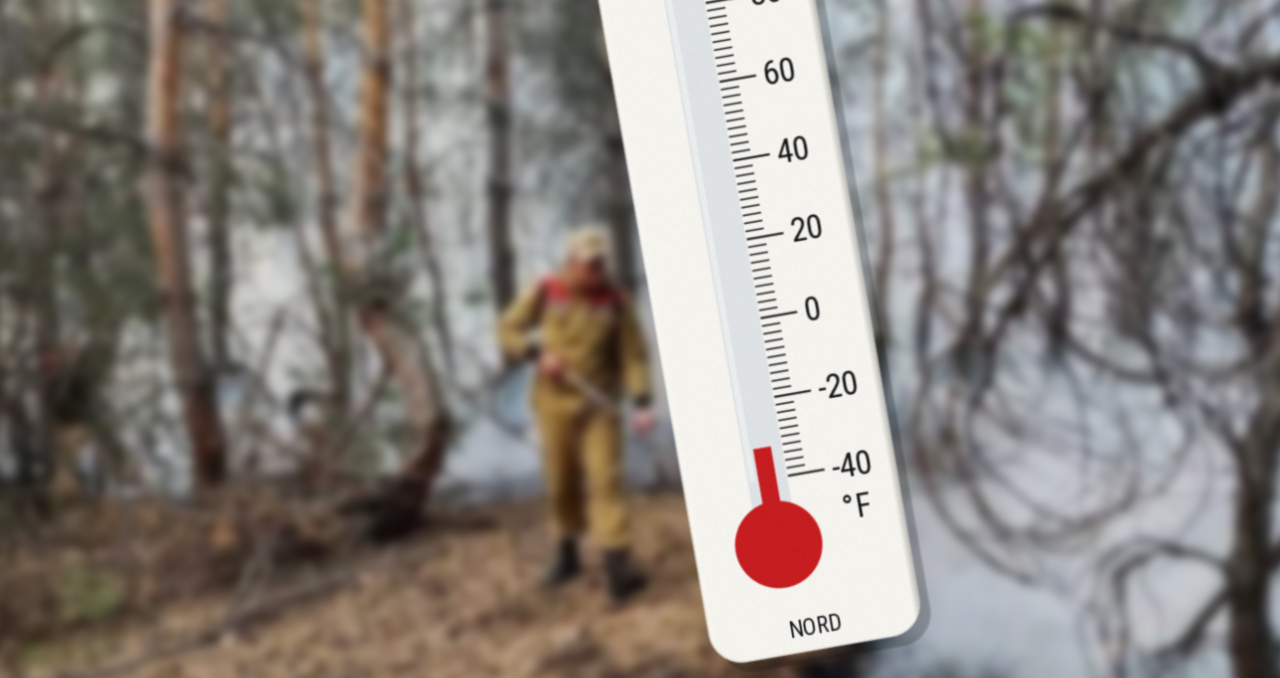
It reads **-32** °F
